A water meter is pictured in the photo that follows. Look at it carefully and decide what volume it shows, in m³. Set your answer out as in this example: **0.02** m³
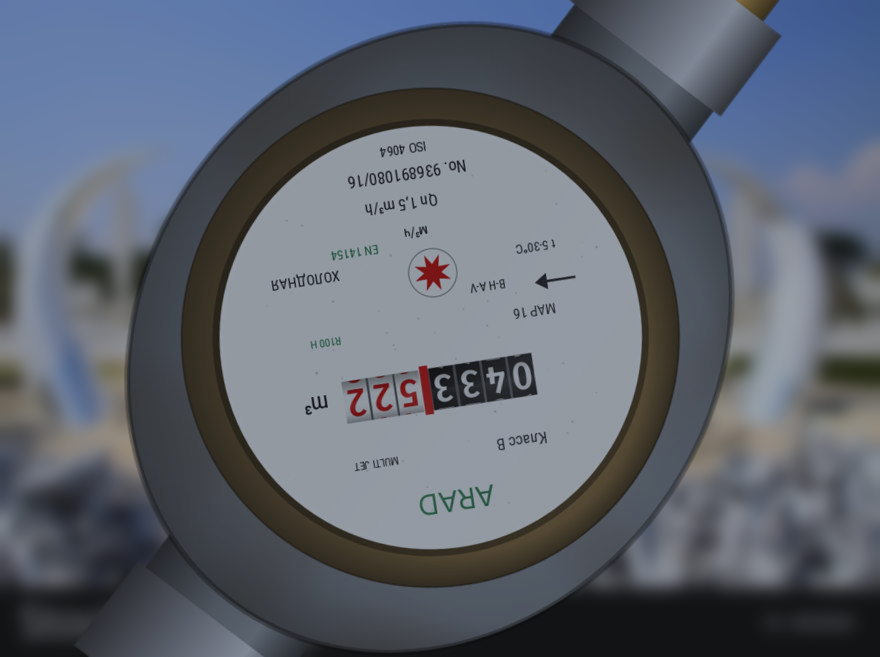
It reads **433.522** m³
